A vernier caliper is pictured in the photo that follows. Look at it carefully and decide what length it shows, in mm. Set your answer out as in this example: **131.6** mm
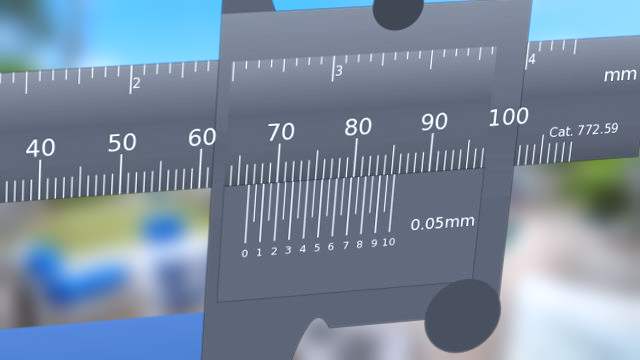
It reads **66.4** mm
